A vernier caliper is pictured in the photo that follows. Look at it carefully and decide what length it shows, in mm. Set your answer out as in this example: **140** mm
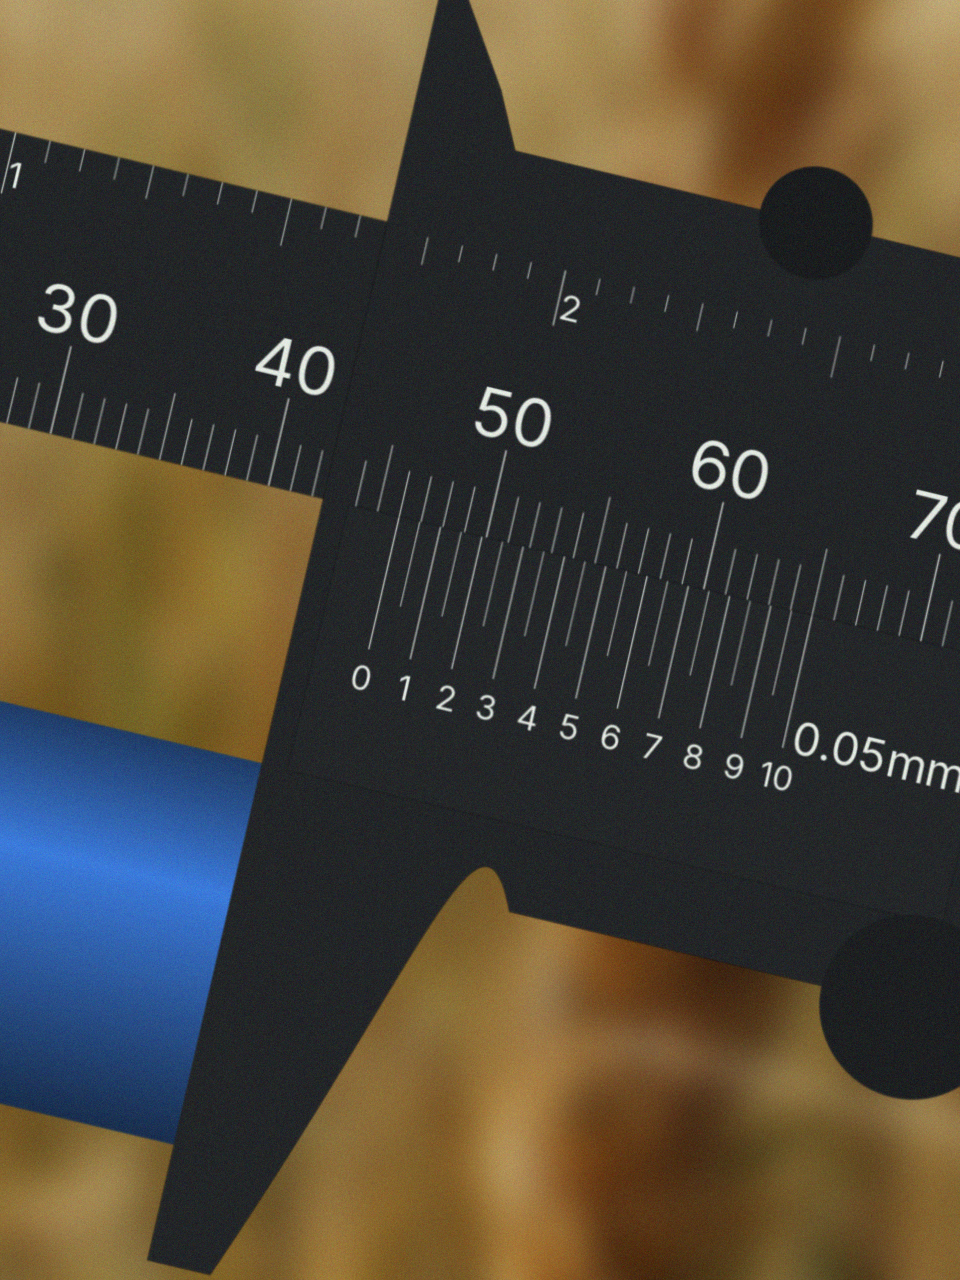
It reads **46.0** mm
